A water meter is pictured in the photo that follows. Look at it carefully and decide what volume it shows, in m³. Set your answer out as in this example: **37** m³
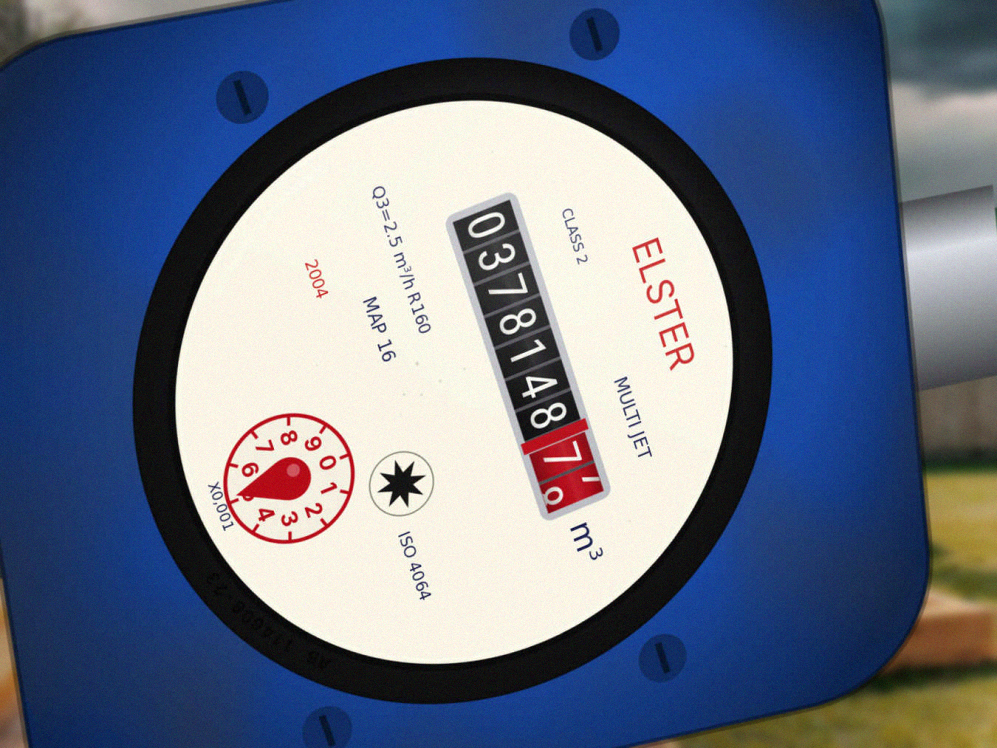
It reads **378148.775** m³
